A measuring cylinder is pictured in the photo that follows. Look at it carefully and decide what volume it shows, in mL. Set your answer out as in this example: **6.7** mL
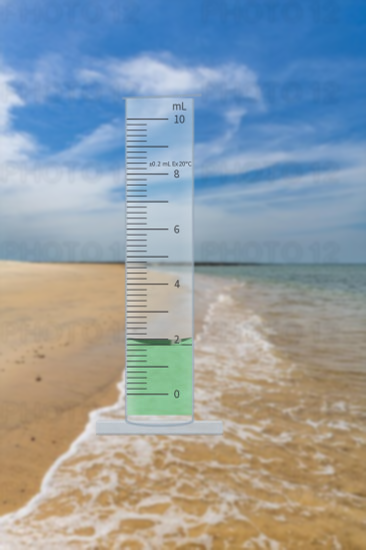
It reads **1.8** mL
